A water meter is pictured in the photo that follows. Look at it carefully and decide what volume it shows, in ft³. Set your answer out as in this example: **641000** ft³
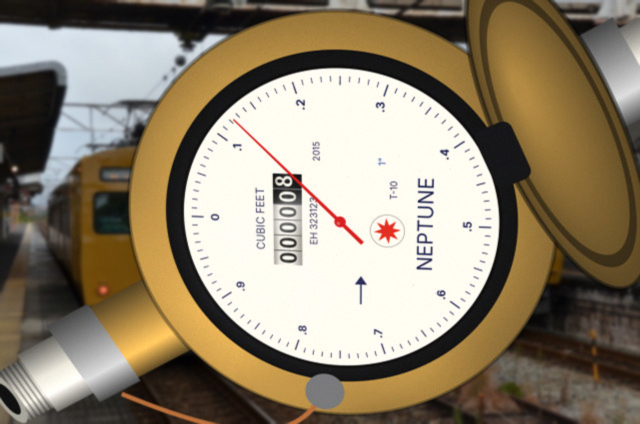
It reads **8.12** ft³
